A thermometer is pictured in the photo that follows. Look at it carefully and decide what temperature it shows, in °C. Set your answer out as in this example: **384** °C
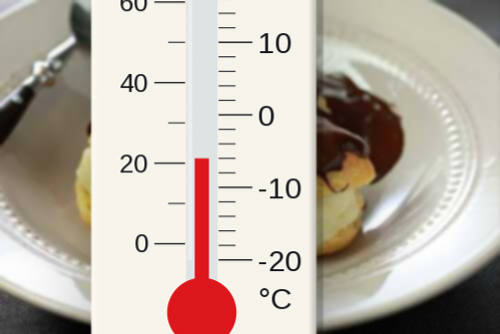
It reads **-6** °C
